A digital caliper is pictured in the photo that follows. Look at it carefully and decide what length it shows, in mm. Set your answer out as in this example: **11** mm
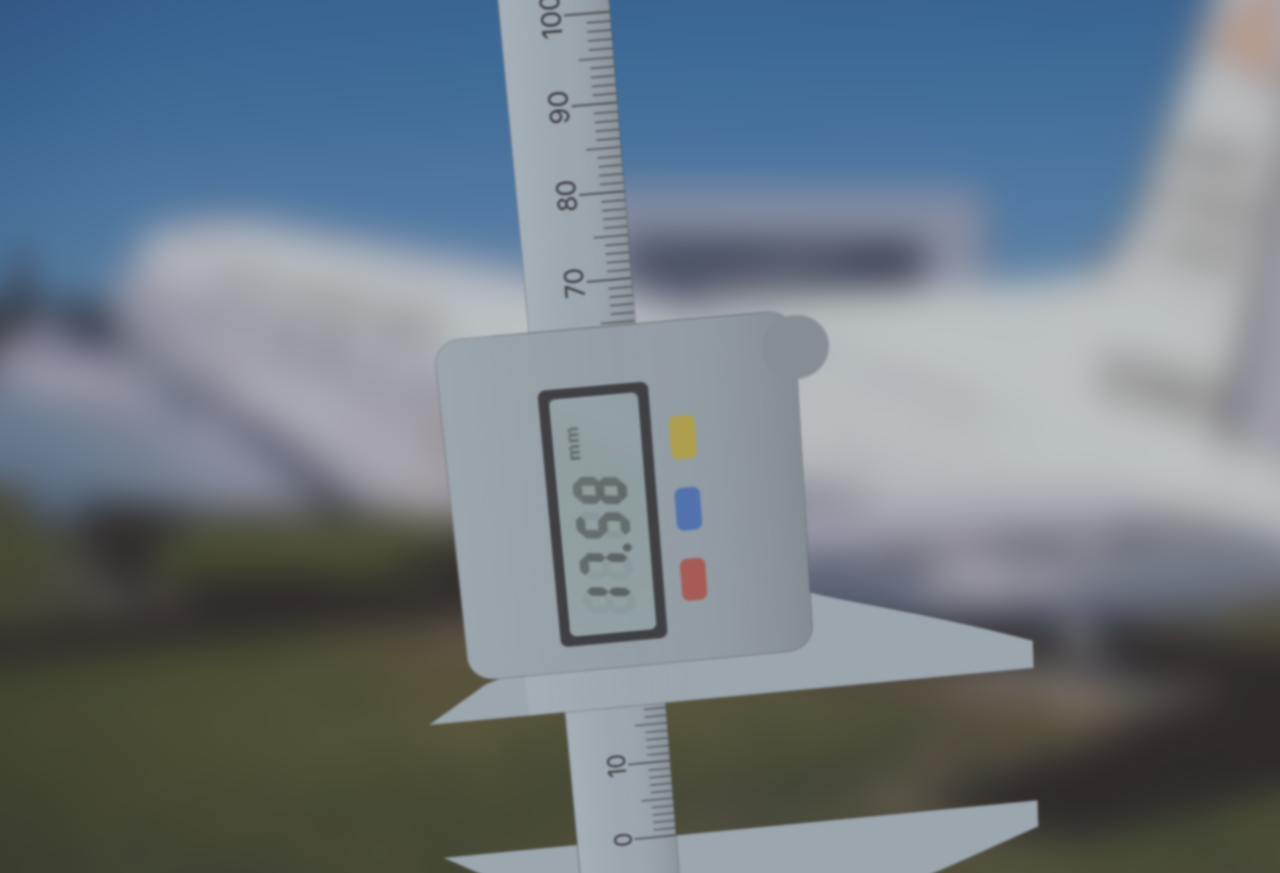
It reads **17.58** mm
